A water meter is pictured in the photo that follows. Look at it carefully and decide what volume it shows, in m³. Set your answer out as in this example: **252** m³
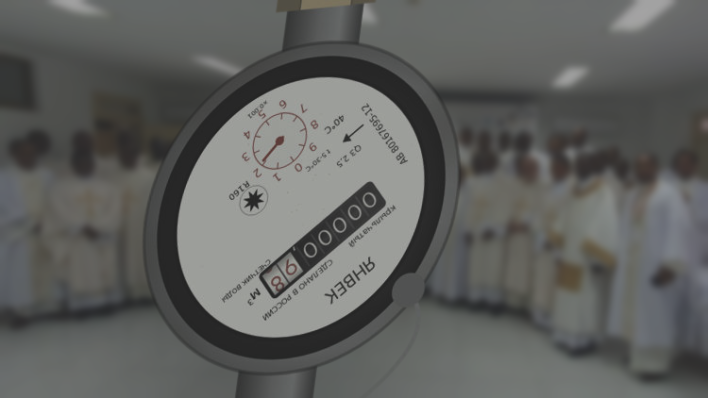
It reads **0.982** m³
